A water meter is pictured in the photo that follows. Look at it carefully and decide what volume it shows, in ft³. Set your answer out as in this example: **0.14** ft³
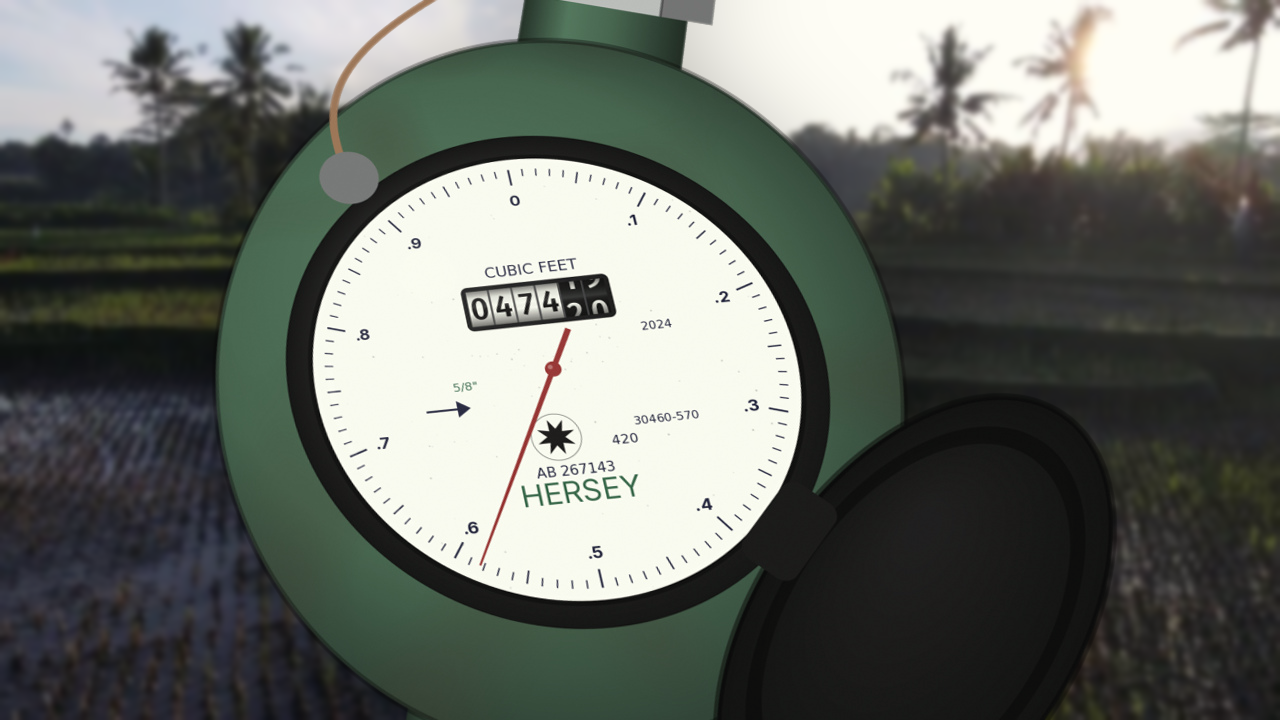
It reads **47419.58** ft³
